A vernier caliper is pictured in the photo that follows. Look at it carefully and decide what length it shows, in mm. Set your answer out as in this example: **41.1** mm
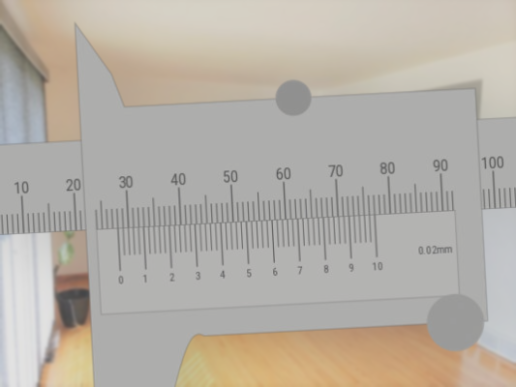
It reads **28.0** mm
